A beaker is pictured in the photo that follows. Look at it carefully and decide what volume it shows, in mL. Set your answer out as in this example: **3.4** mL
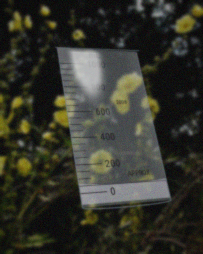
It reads **50** mL
